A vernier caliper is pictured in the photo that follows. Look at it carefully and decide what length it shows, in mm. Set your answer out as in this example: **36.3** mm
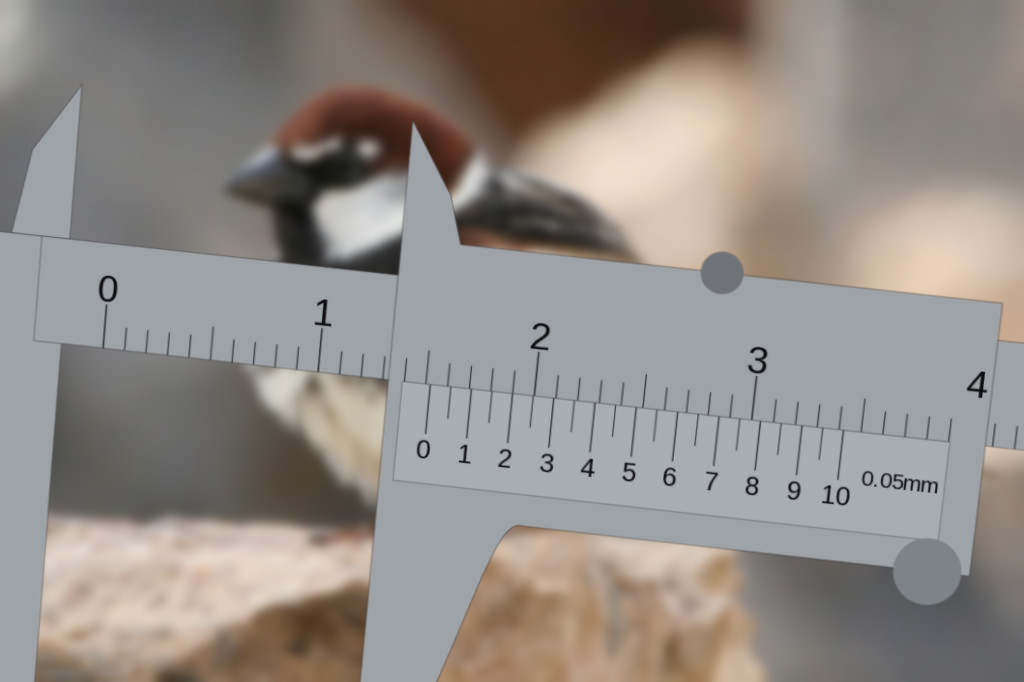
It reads **15.2** mm
